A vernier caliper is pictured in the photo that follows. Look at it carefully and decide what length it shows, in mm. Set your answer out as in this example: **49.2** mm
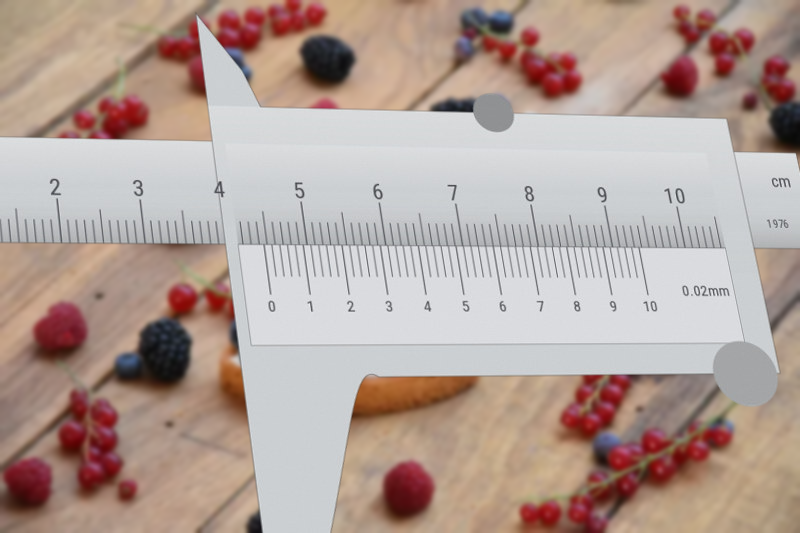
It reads **44.6** mm
